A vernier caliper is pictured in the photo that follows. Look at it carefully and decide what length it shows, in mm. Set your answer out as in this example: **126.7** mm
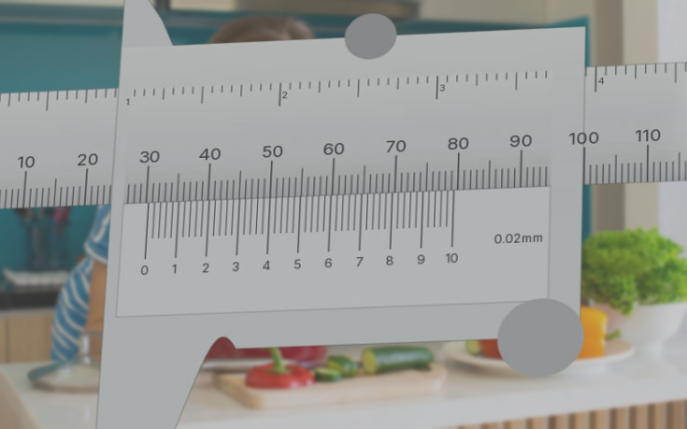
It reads **30.4** mm
